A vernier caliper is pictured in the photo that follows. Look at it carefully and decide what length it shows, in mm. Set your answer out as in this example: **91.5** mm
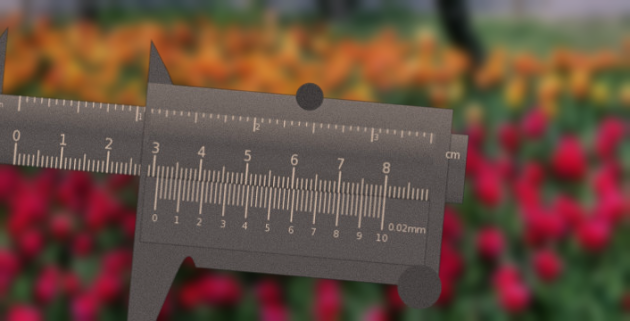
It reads **31.0** mm
